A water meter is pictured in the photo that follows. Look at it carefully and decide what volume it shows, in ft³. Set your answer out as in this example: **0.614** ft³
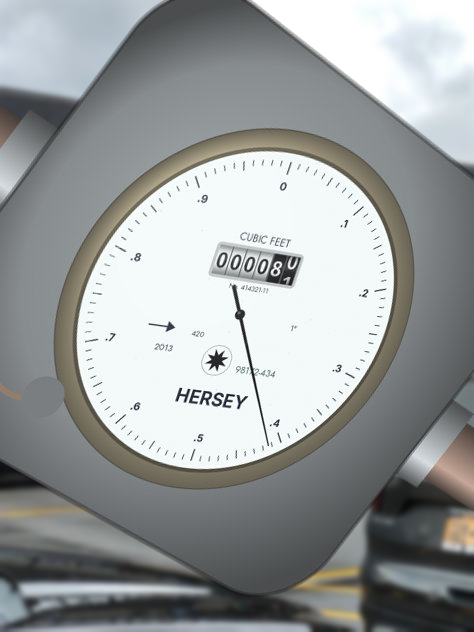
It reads **80.41** ft³
